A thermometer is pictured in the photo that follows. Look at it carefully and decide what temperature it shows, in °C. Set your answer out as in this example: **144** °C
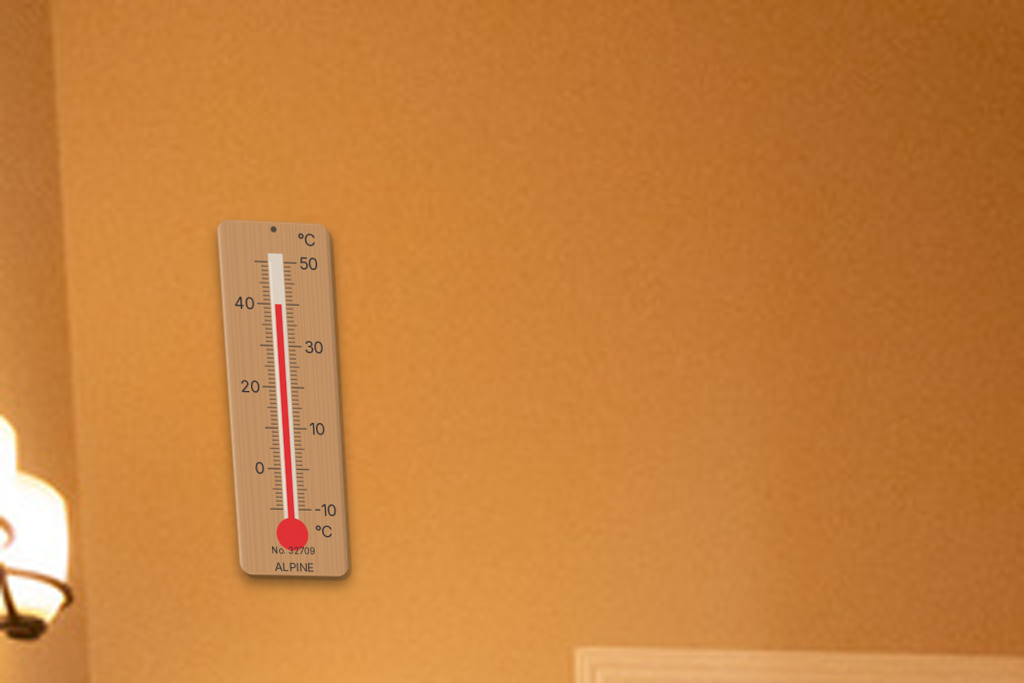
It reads **40** °C
